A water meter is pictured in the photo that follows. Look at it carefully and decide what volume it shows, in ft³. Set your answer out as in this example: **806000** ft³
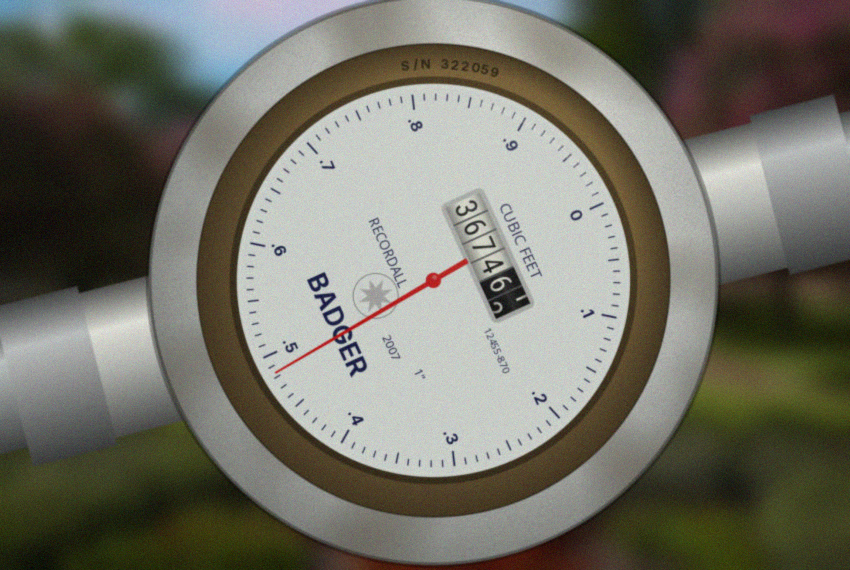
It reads **367461.48** ft³
